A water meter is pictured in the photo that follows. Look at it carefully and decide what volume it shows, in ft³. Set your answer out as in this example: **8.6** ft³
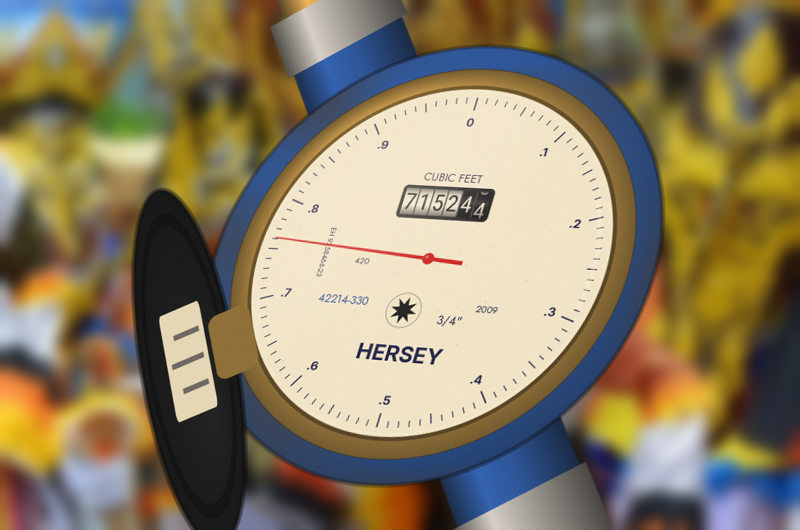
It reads **715243.76** ft³
